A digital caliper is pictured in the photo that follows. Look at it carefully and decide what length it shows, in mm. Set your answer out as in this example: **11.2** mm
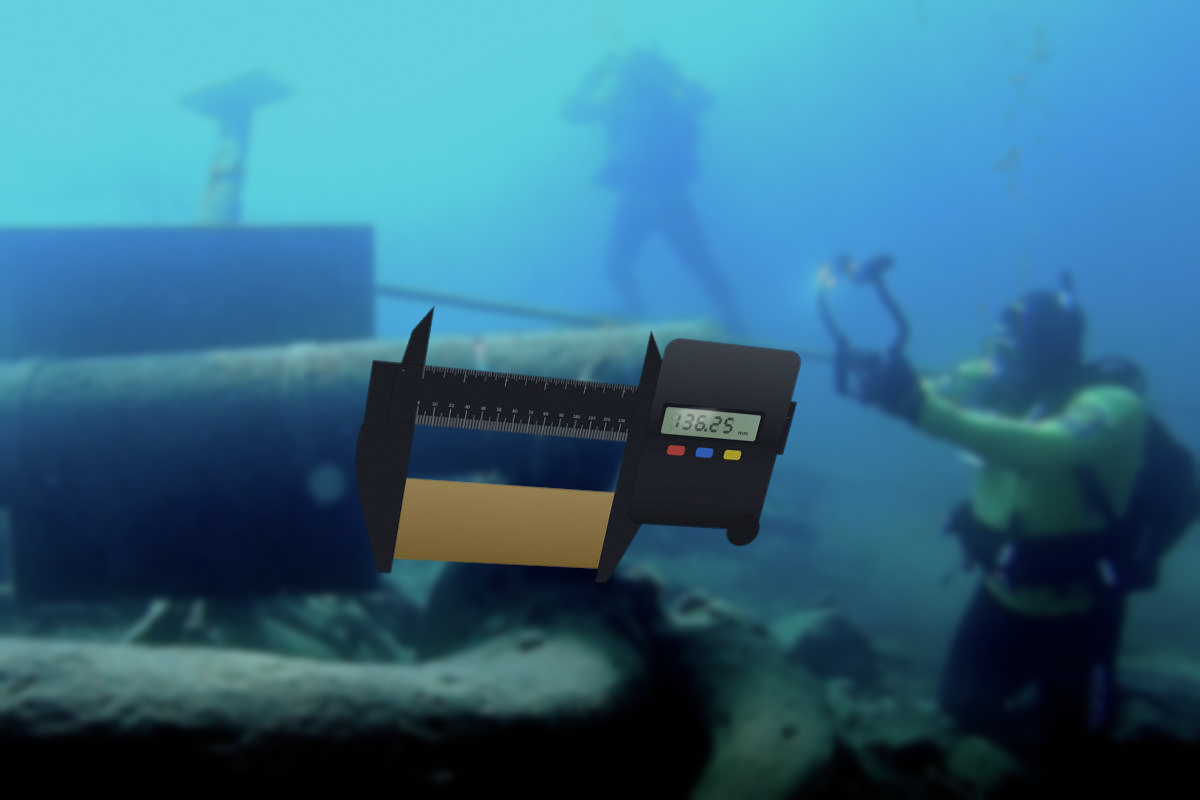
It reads **136.25** mm
